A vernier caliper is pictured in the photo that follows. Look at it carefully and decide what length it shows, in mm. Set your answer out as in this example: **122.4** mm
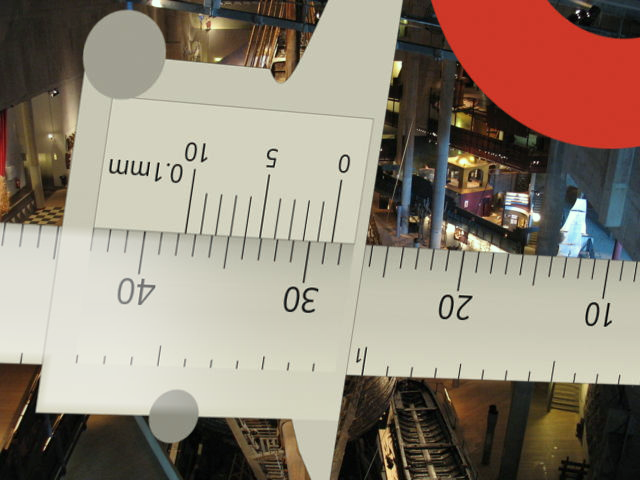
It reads **28.6** mm
